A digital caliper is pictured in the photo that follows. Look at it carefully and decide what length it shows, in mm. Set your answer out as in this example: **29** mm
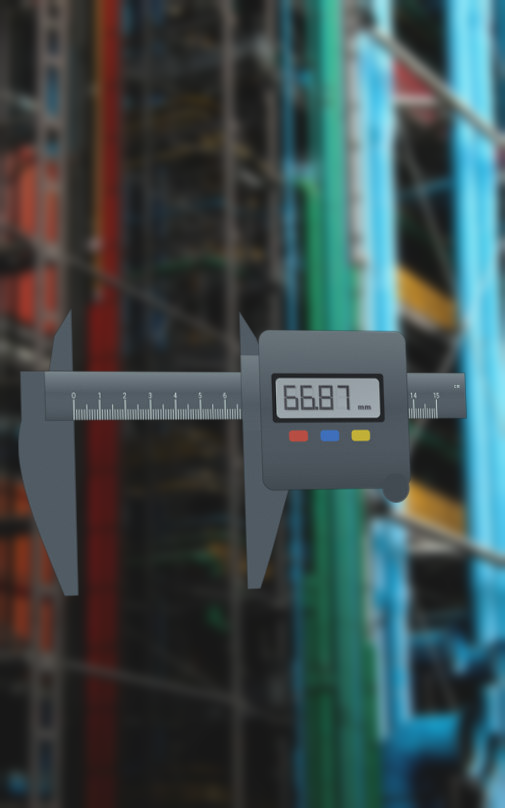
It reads **66.87** mm
